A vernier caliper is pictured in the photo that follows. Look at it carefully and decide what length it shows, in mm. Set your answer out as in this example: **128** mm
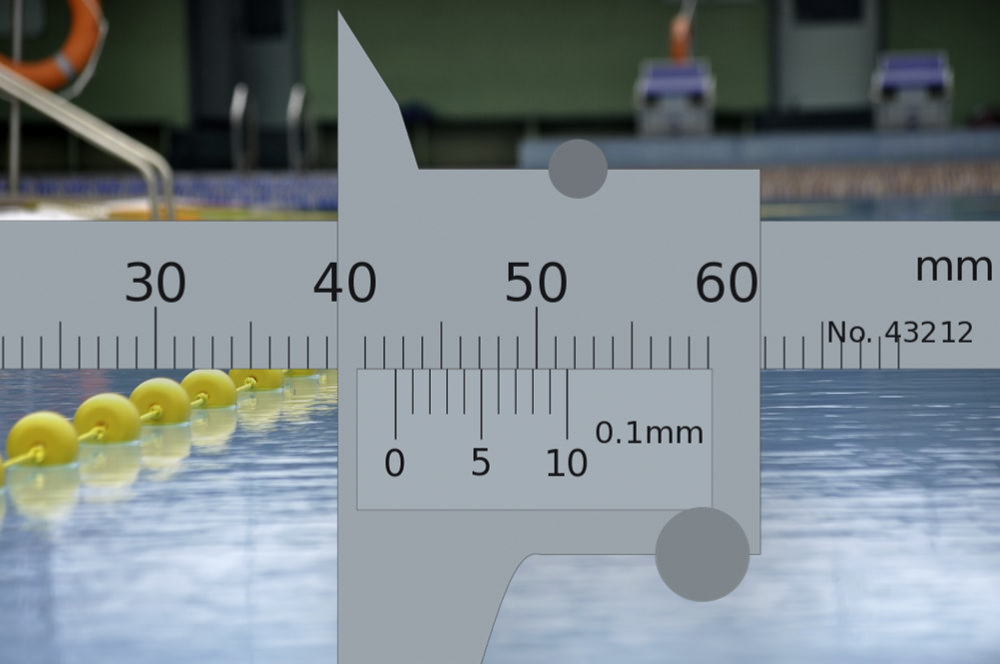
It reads **42.6** mm
